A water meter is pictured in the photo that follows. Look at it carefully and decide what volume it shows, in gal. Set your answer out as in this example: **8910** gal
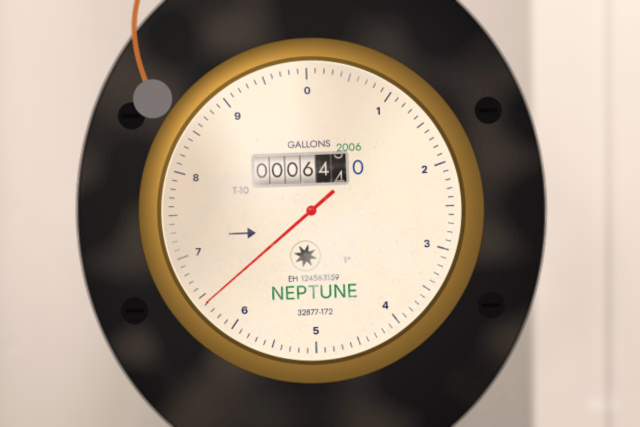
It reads **6436.4** gal
